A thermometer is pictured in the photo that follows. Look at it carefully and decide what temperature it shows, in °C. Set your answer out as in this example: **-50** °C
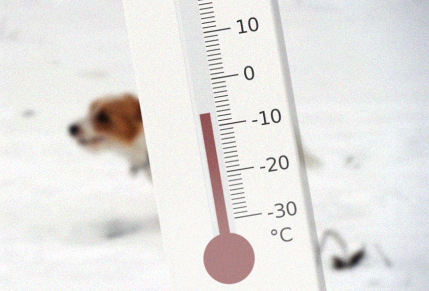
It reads **-7** °C
